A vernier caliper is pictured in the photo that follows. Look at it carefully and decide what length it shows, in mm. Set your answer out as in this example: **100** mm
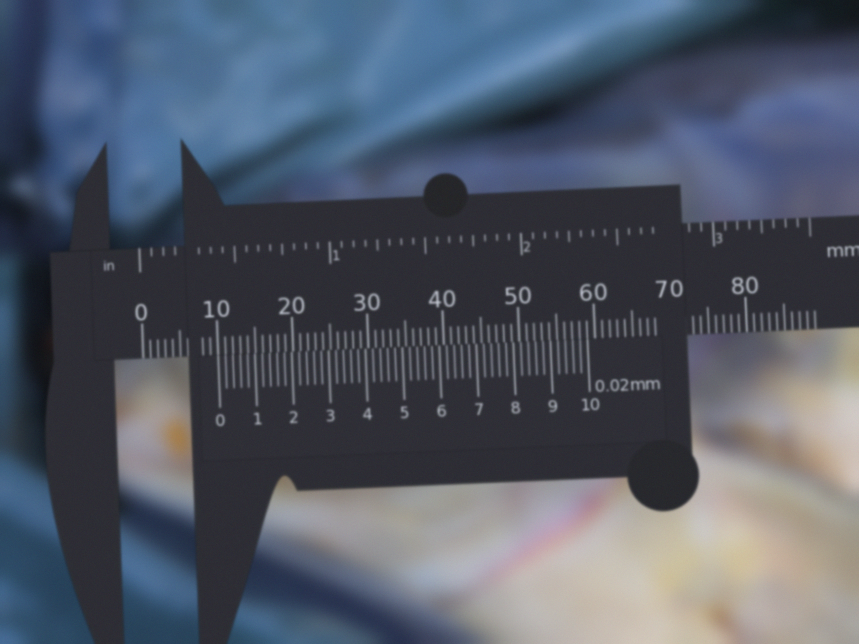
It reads **10.0** mm
